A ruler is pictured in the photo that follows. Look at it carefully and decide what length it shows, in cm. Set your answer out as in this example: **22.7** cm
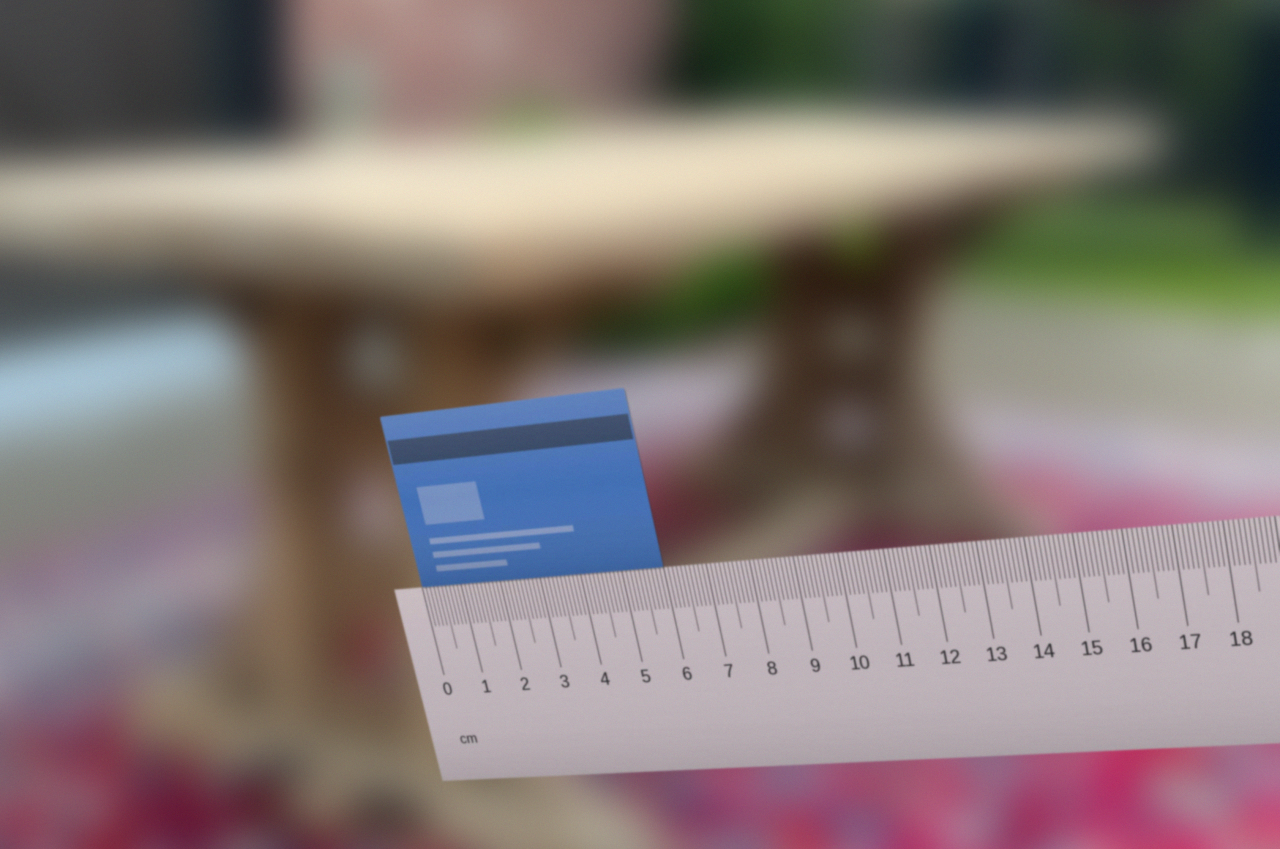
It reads **6** cm
